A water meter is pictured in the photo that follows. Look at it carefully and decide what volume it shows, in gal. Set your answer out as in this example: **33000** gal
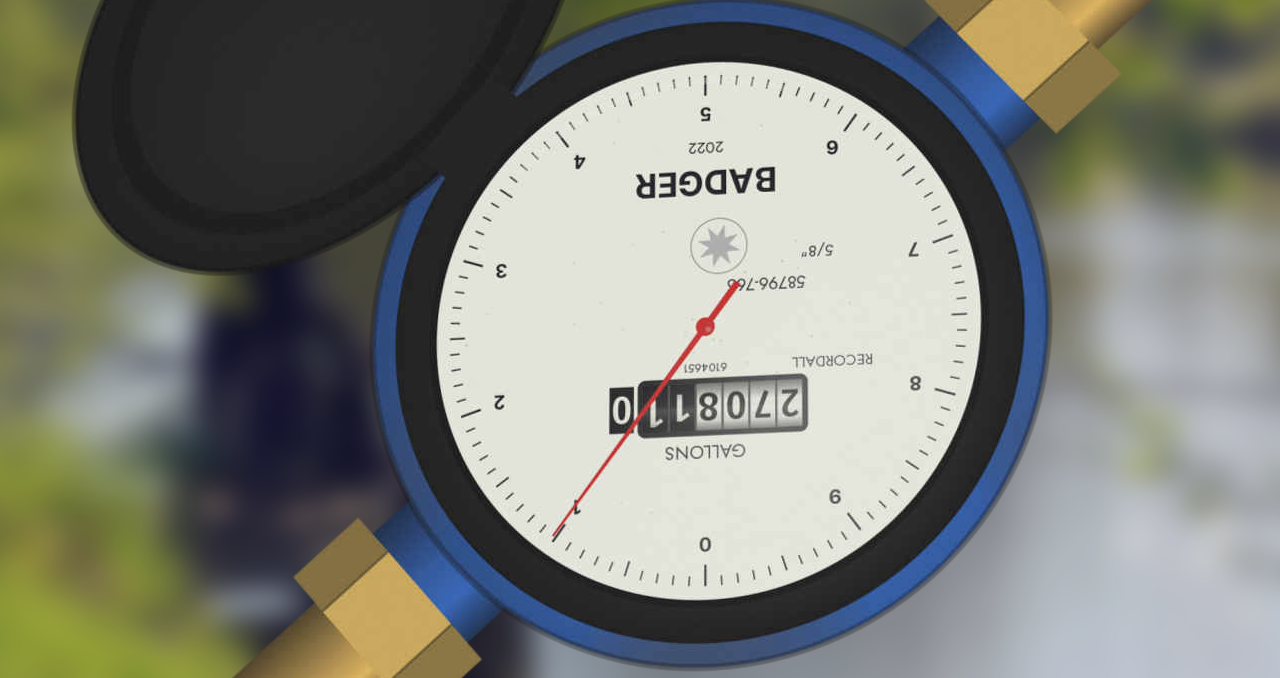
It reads **2708111.0** gal
